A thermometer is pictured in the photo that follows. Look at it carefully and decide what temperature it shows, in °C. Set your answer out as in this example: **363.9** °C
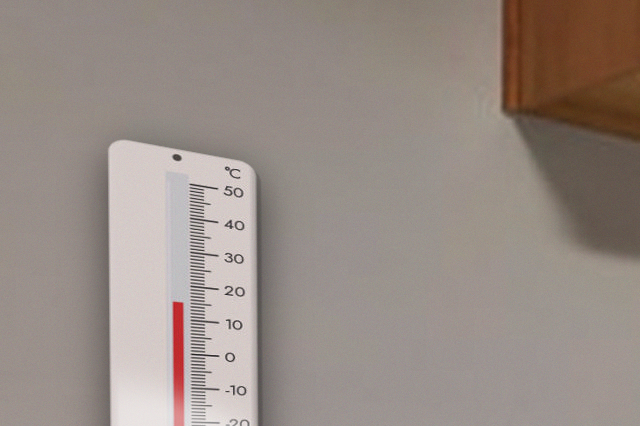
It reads **15** °C
